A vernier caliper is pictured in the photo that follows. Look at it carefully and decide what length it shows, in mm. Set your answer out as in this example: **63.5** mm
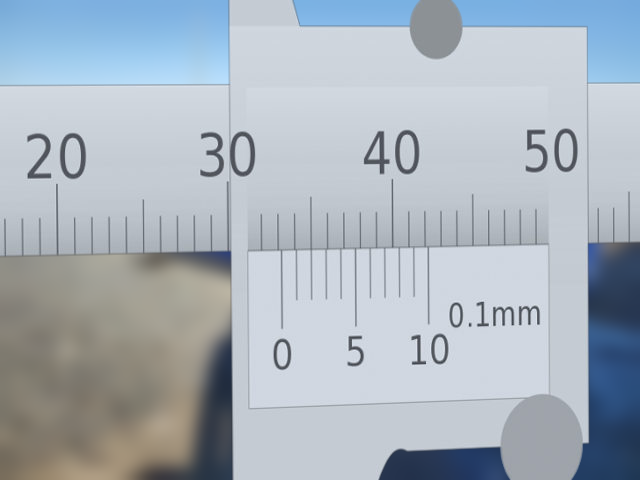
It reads **33.2** mm
